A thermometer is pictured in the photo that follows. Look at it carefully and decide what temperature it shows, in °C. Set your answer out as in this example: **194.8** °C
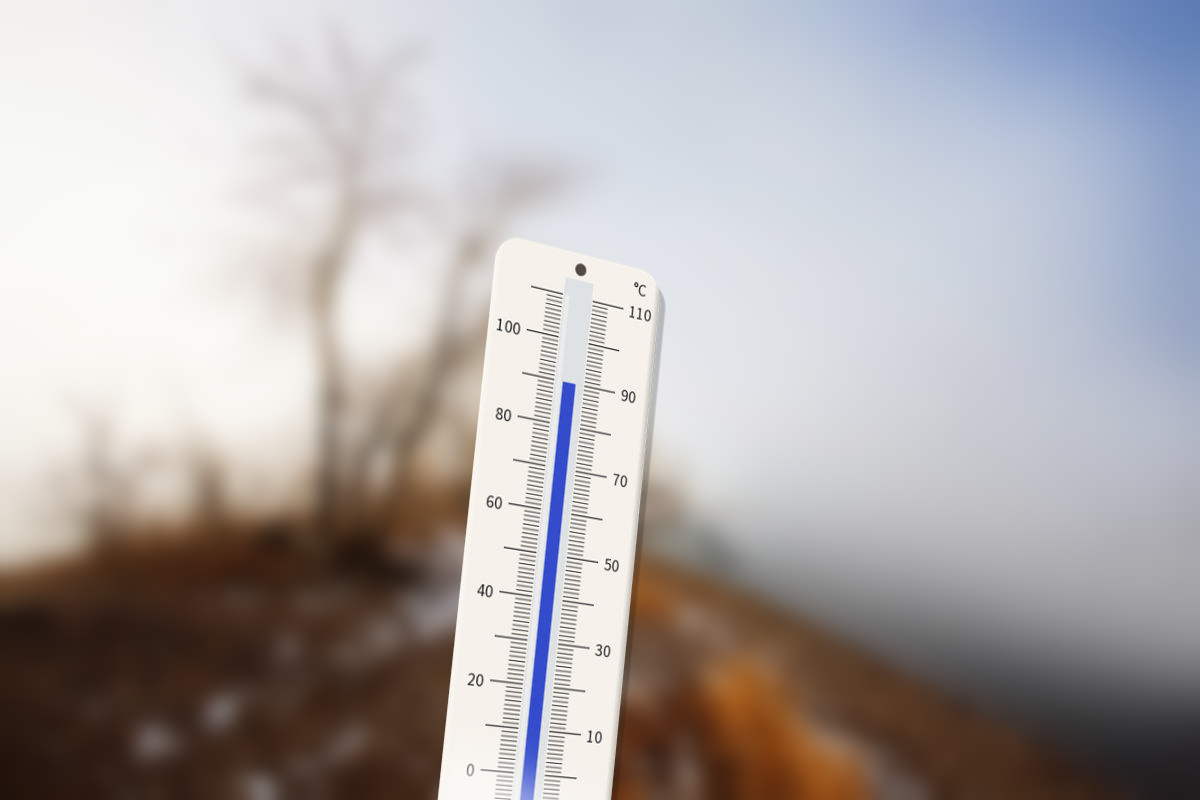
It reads **90** °C
